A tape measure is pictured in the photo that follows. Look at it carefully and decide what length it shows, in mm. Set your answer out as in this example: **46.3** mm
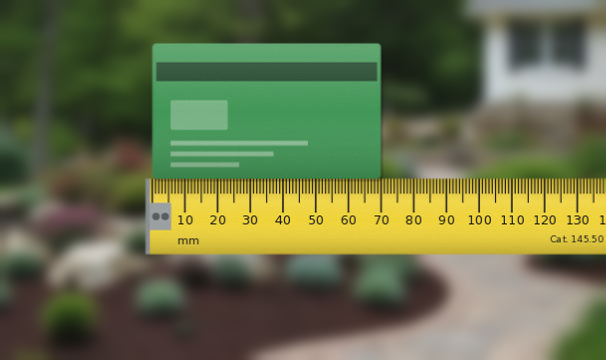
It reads **70** mm
